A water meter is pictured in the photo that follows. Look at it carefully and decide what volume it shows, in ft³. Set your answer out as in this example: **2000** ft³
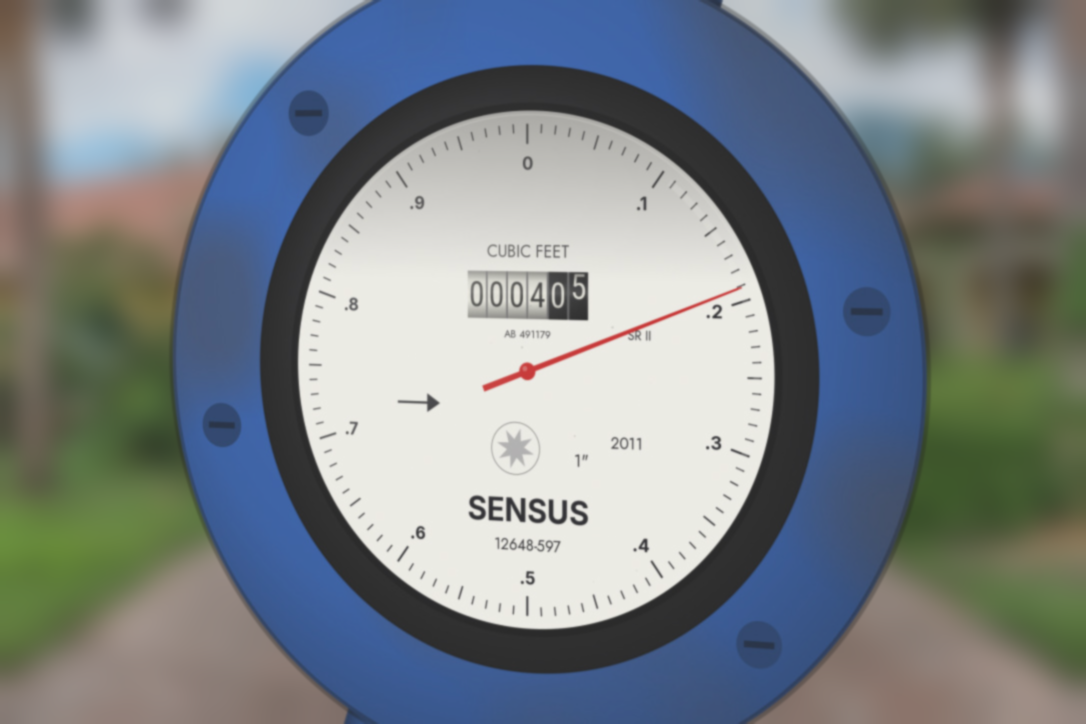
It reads **405.19** ft³
